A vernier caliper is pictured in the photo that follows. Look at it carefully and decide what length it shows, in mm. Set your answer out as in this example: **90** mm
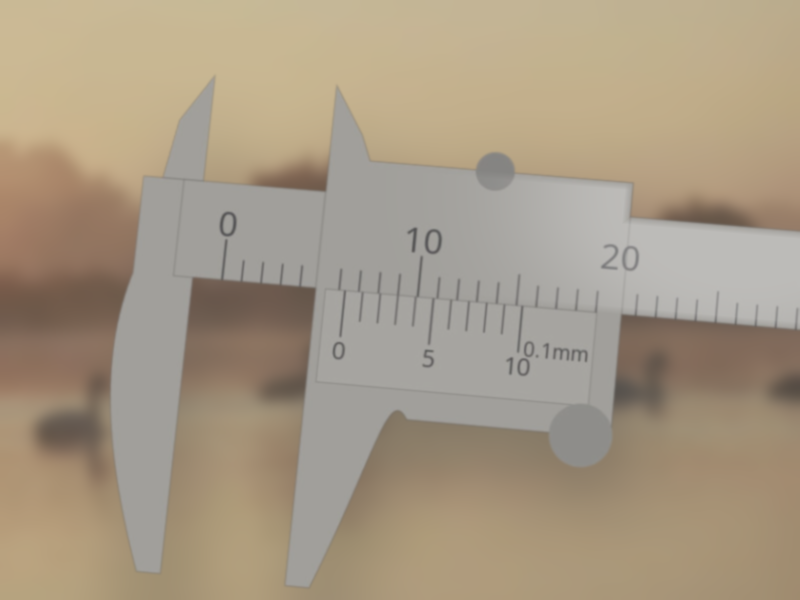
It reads **6.3** mm
